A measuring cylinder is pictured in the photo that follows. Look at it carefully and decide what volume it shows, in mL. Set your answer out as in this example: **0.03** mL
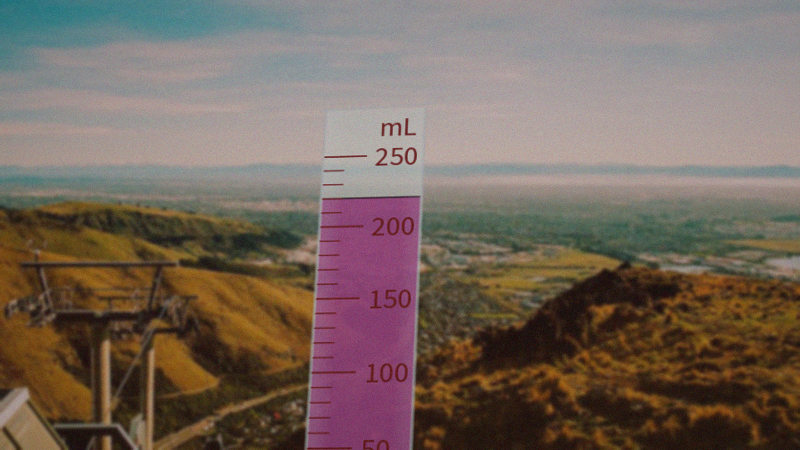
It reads **220** mL
